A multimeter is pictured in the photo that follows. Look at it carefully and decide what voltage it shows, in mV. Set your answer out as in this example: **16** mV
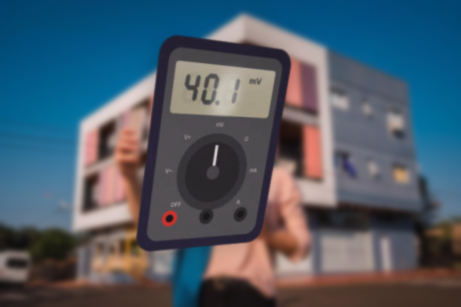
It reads **40.1** mV
